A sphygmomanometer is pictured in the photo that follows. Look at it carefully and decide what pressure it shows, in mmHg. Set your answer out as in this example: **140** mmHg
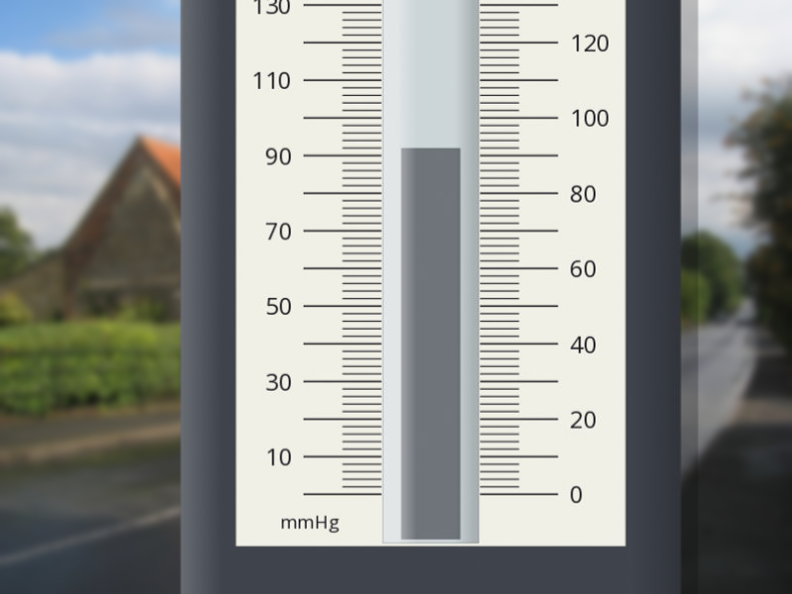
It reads **92** mmHg
